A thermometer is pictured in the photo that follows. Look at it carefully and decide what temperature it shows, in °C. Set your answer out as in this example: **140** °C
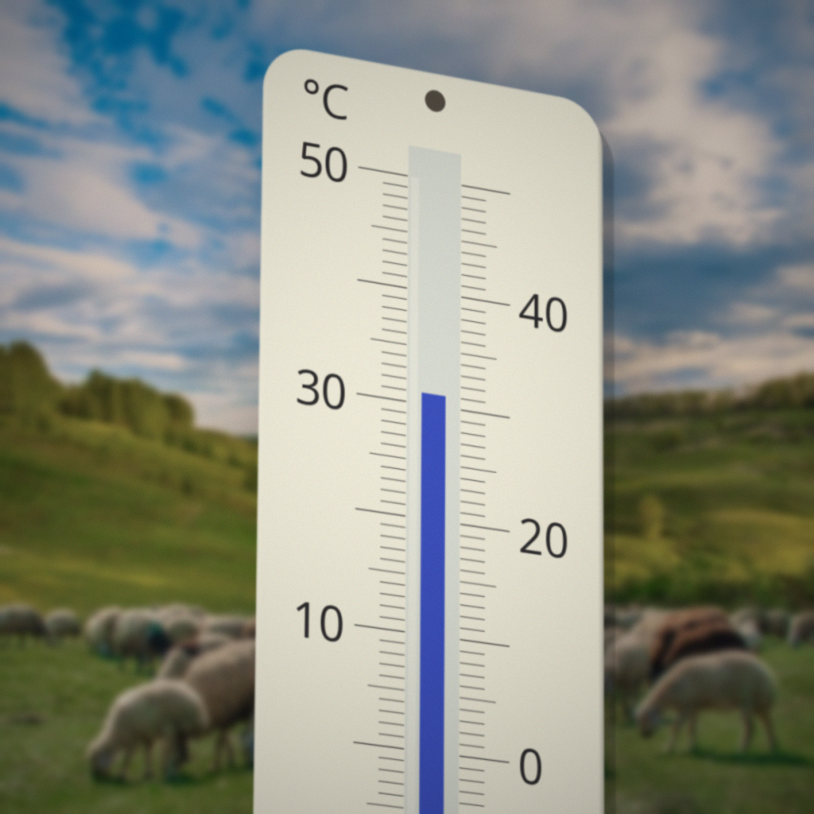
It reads **31** °C
